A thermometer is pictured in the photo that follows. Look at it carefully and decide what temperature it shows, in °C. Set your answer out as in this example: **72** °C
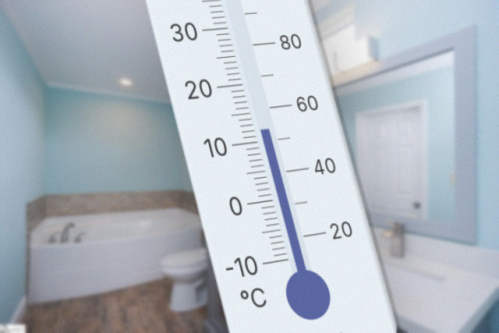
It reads **12** °C
